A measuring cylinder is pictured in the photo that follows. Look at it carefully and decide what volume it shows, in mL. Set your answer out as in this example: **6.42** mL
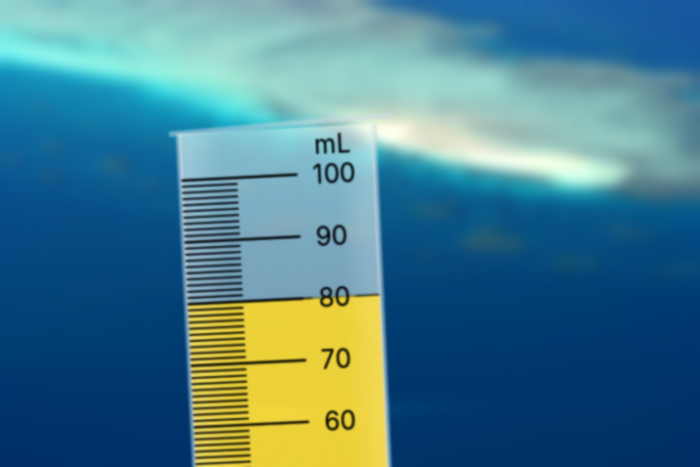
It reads **80** mL
